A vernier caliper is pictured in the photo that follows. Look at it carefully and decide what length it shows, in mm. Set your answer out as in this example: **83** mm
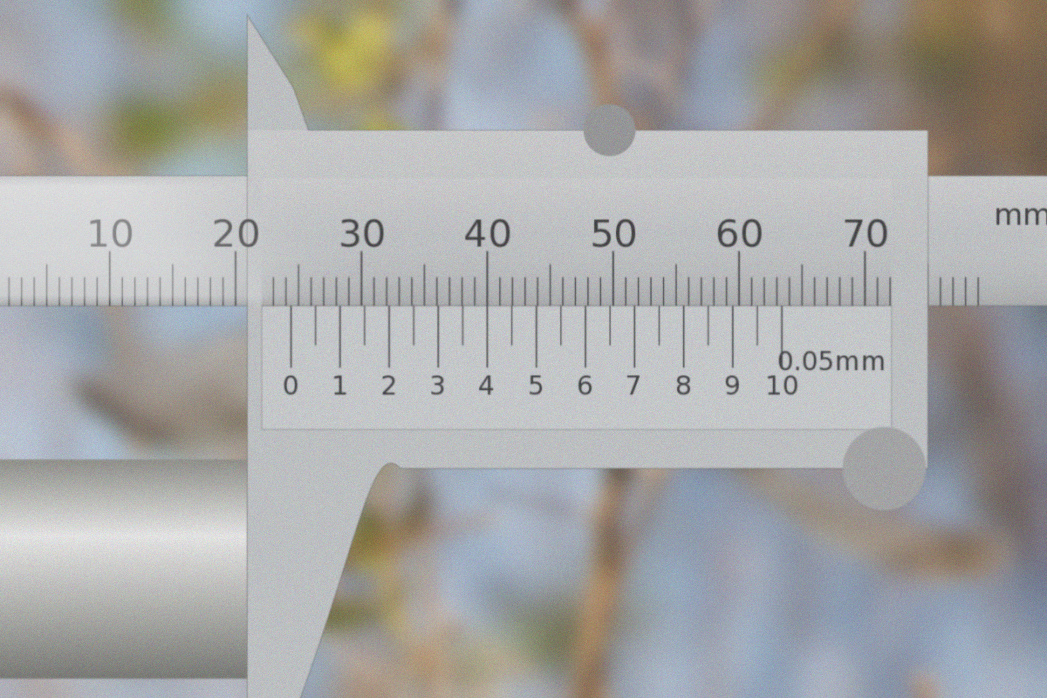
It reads **24.4** mm
